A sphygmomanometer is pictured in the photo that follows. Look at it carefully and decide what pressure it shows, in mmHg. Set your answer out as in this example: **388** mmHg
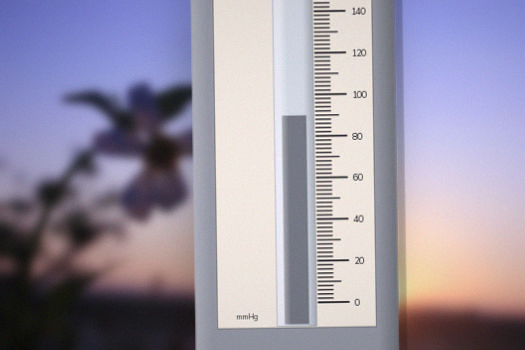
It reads **90** mmHg
